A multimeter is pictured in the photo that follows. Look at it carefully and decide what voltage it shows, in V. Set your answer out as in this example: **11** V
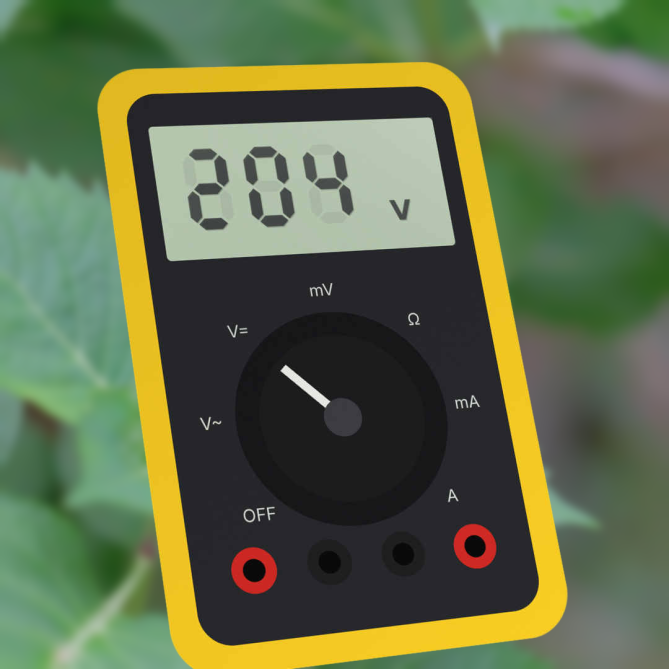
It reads **204** V
